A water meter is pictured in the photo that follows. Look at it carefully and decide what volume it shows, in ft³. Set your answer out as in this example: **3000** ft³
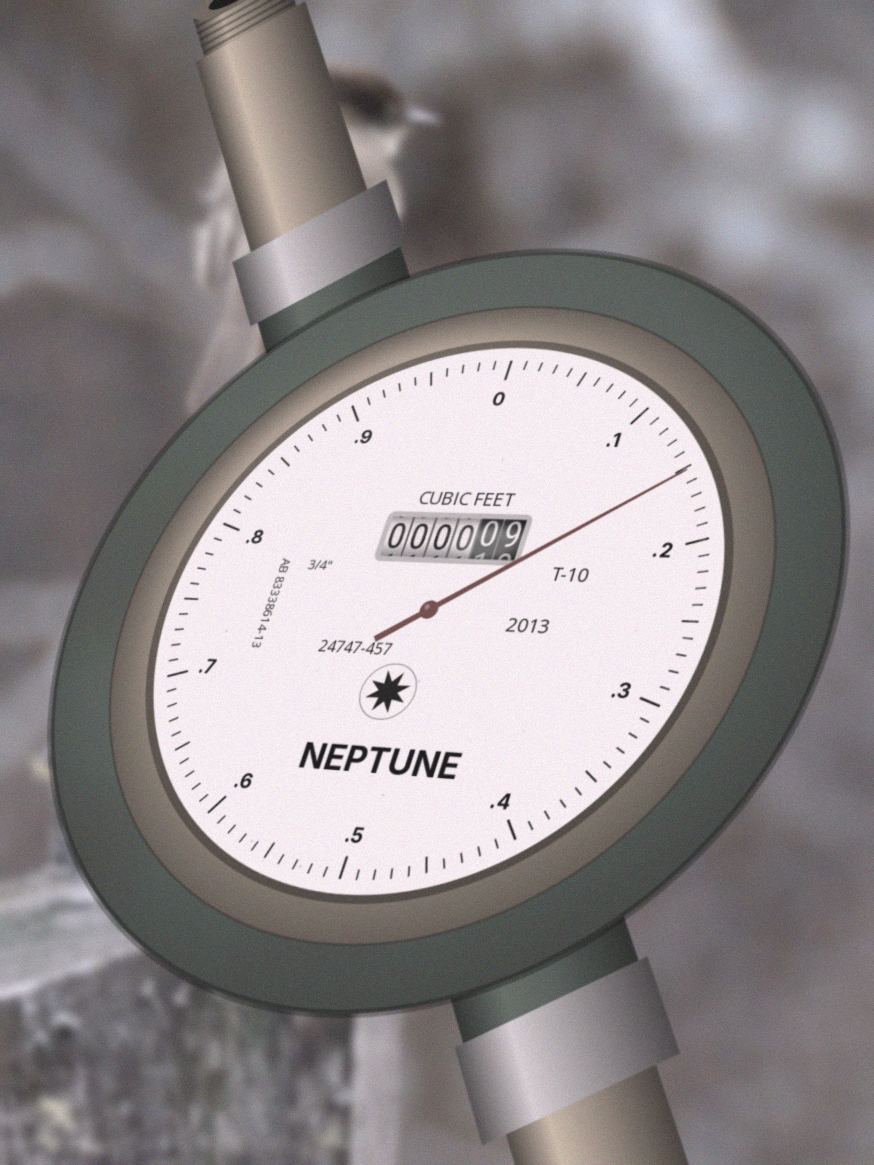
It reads **9.15** ft³
